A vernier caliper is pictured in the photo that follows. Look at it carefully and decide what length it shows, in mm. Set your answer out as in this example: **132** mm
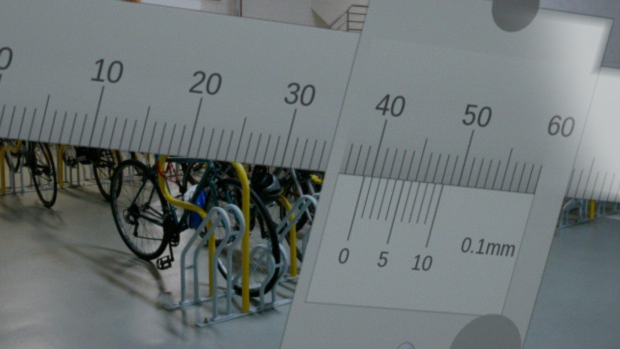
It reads **39.2** mm
